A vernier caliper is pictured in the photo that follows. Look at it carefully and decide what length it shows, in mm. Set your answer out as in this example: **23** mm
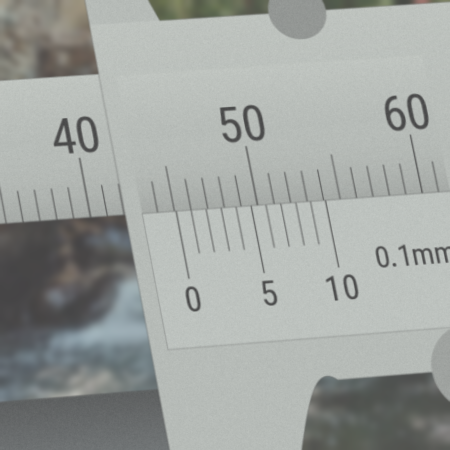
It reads **45.1** mm
